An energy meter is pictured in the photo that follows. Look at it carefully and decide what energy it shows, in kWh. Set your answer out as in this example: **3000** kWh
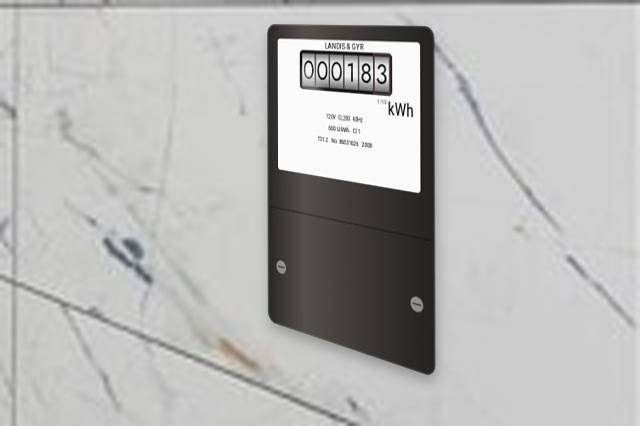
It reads **18.3** kWh
